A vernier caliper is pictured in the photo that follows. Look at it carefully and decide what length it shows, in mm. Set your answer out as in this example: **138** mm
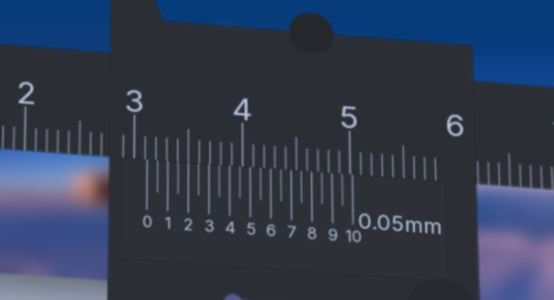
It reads **31.2** mm
